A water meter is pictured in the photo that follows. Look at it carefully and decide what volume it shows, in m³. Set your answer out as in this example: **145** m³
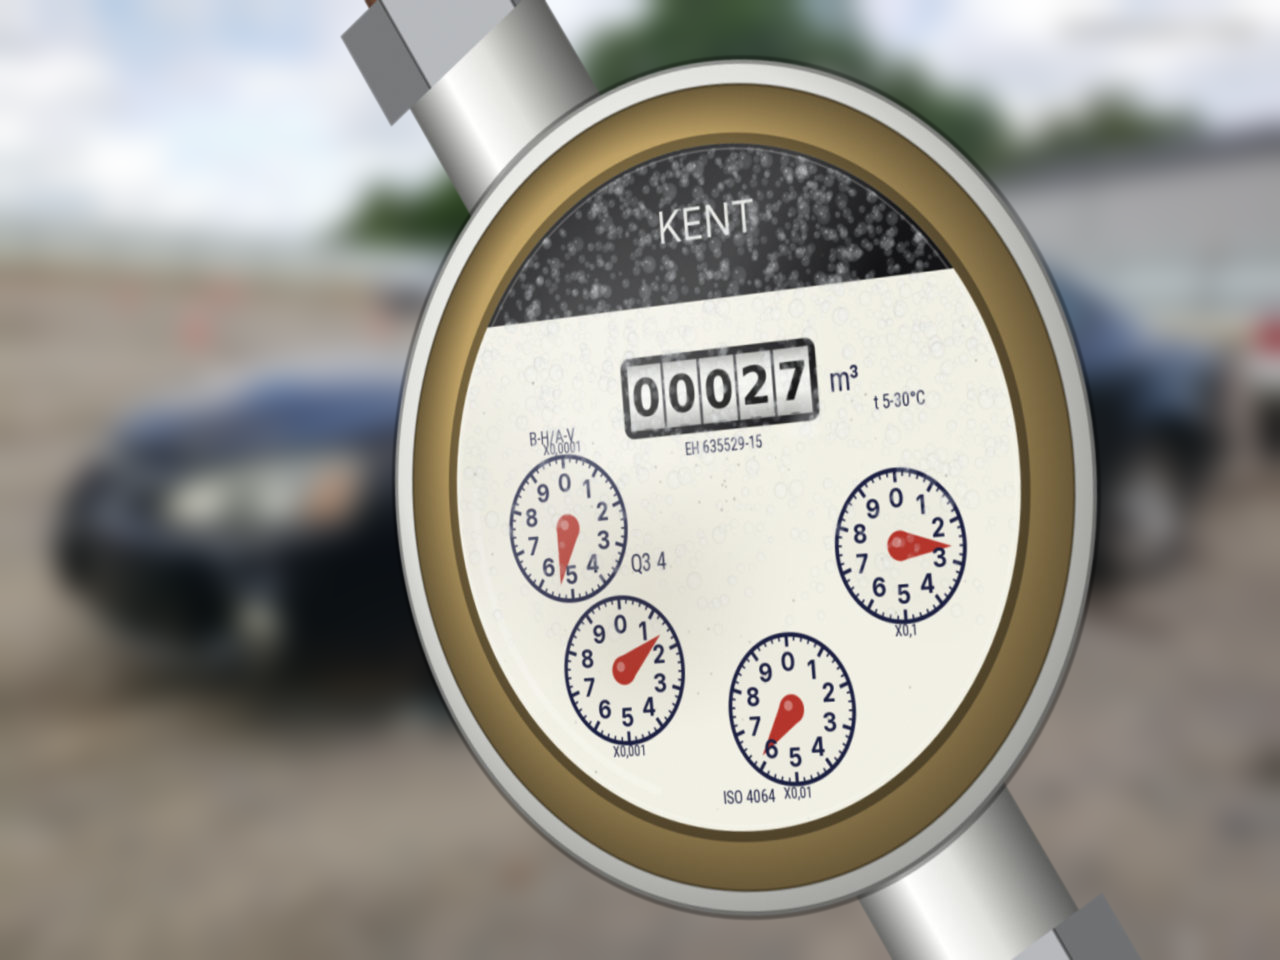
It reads **27.2615** m³
